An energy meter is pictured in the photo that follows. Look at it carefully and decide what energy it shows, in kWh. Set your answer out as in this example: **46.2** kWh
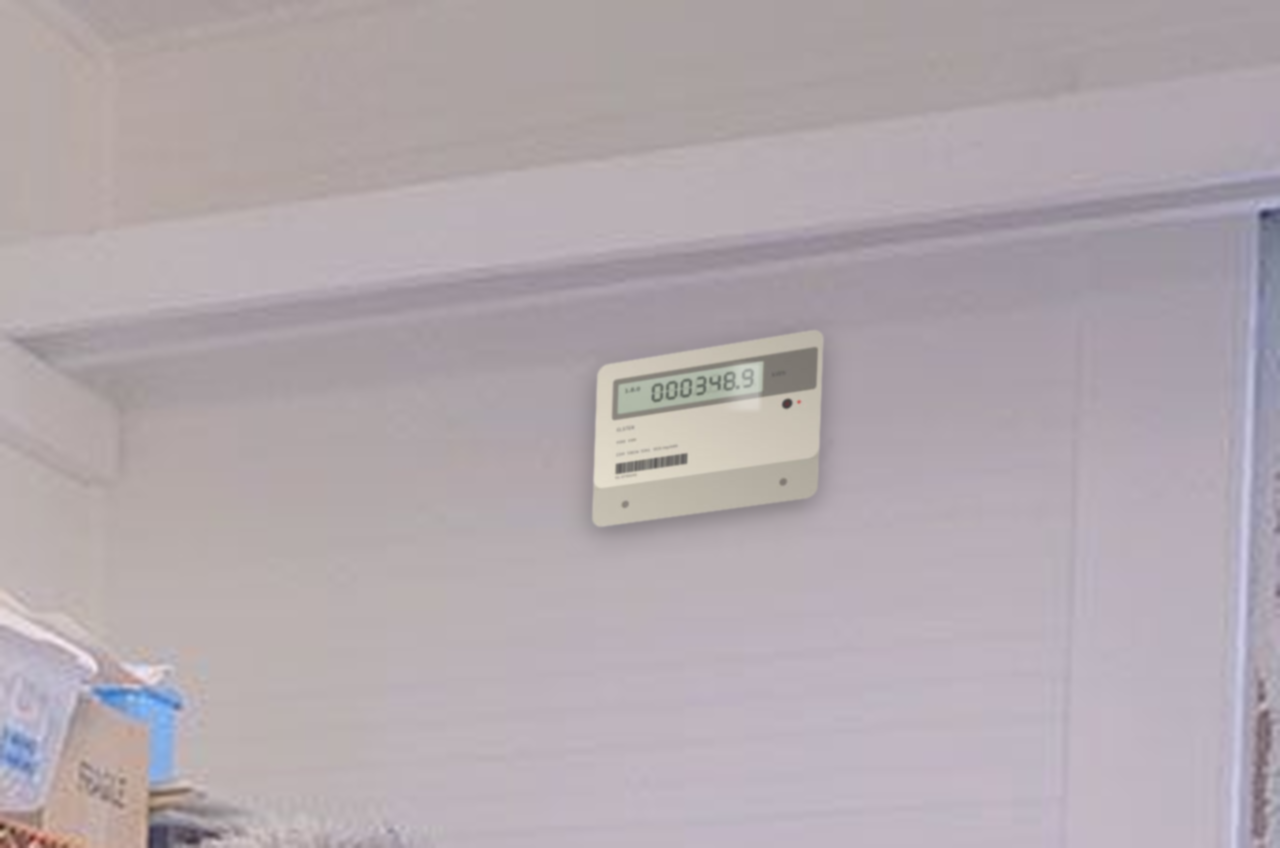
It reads **348.9** kWh
